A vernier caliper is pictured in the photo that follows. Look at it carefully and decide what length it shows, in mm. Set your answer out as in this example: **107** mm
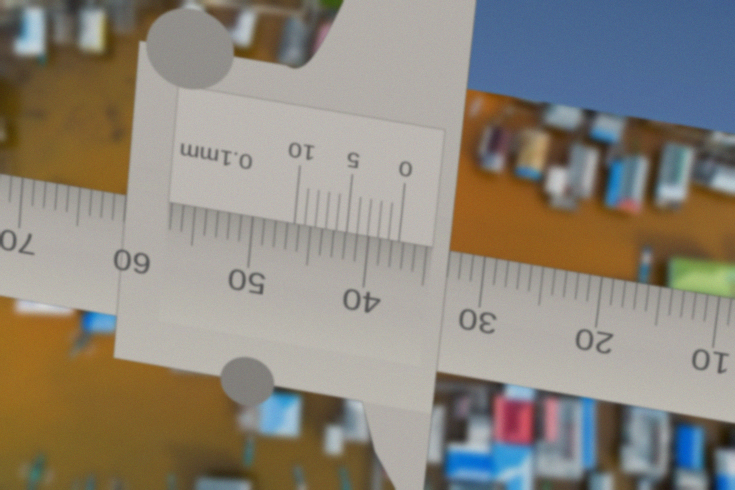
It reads **37.4** mm
